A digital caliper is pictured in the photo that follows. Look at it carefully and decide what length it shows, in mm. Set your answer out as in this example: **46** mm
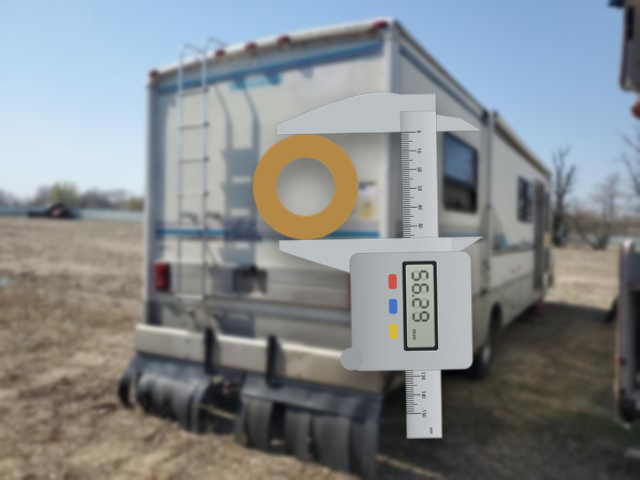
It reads **56.29** mm
